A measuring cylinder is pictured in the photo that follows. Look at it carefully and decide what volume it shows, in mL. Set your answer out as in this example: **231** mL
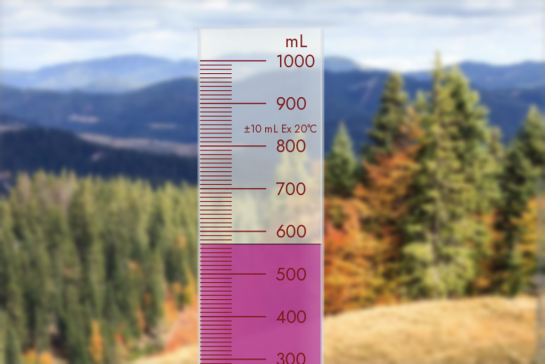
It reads **570** mL
